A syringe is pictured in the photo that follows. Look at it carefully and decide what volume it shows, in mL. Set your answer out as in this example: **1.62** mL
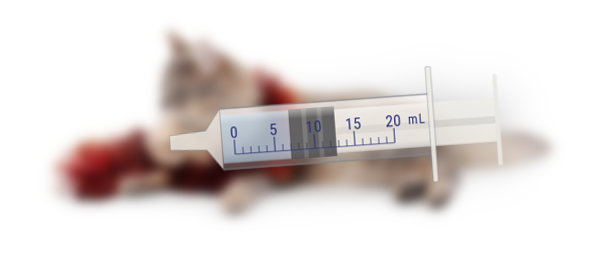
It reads **7** mL
